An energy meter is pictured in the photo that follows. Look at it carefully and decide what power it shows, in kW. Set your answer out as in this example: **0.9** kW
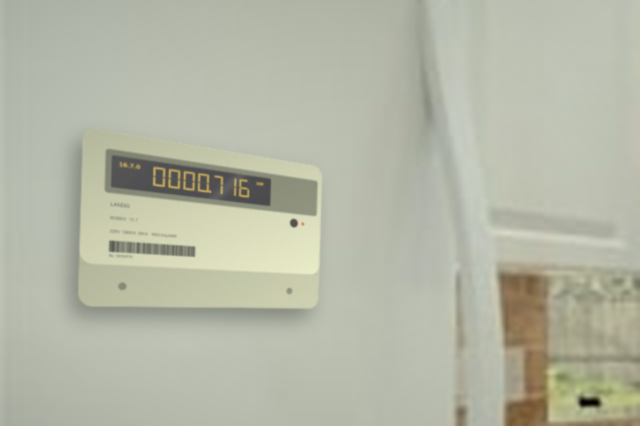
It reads **0.716** kW
